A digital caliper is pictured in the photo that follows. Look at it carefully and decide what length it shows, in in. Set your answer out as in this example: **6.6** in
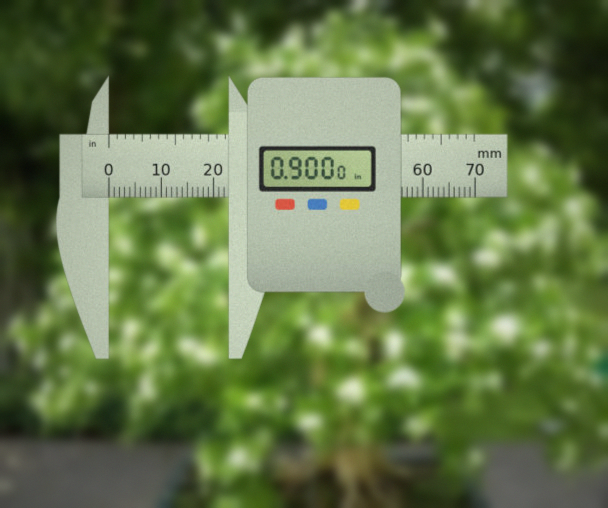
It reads **0.9000** in
